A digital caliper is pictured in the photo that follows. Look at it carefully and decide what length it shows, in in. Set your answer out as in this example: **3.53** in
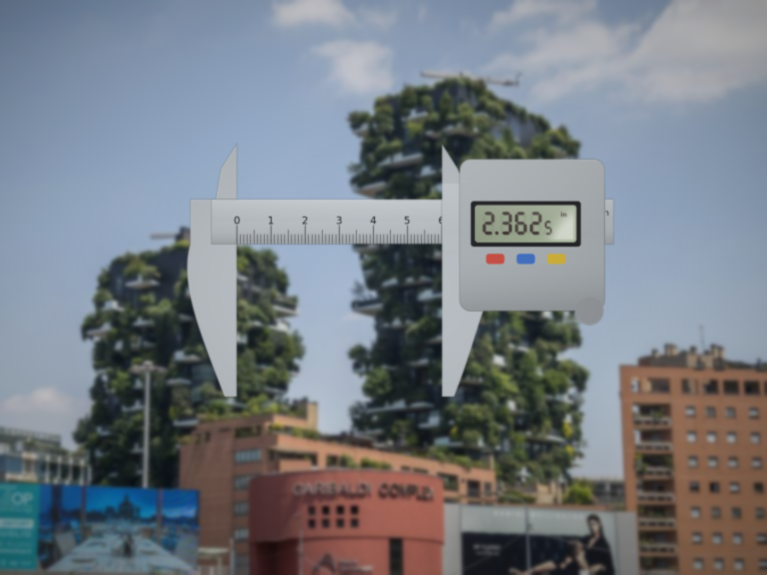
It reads **2.3625** in
